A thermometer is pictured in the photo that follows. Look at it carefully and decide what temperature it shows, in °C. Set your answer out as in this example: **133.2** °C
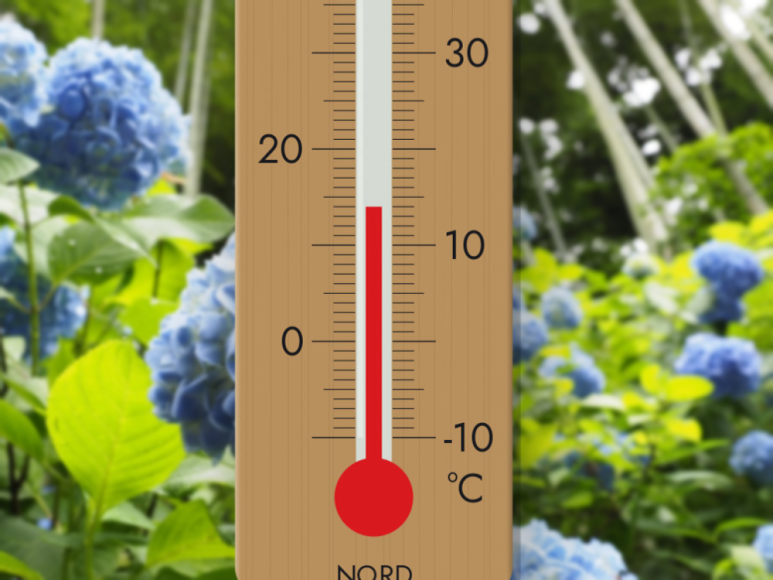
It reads **14** °C
